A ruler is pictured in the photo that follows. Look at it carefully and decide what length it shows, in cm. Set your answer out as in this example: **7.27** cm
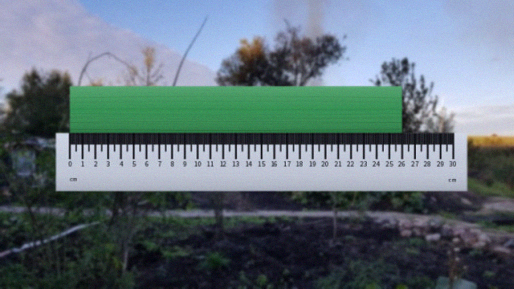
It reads **26** cm
